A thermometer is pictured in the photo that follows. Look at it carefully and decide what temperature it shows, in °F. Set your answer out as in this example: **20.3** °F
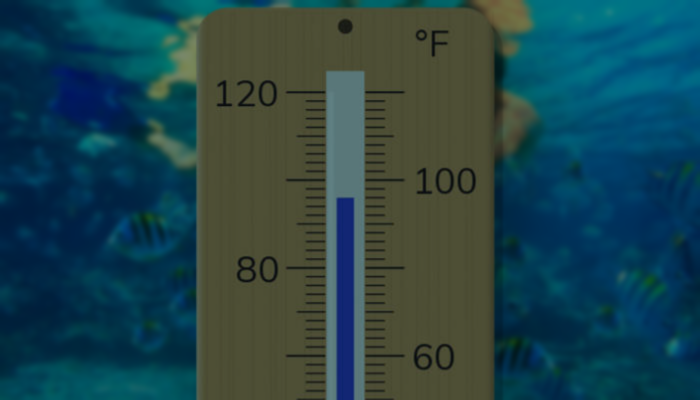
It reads **96** °F
